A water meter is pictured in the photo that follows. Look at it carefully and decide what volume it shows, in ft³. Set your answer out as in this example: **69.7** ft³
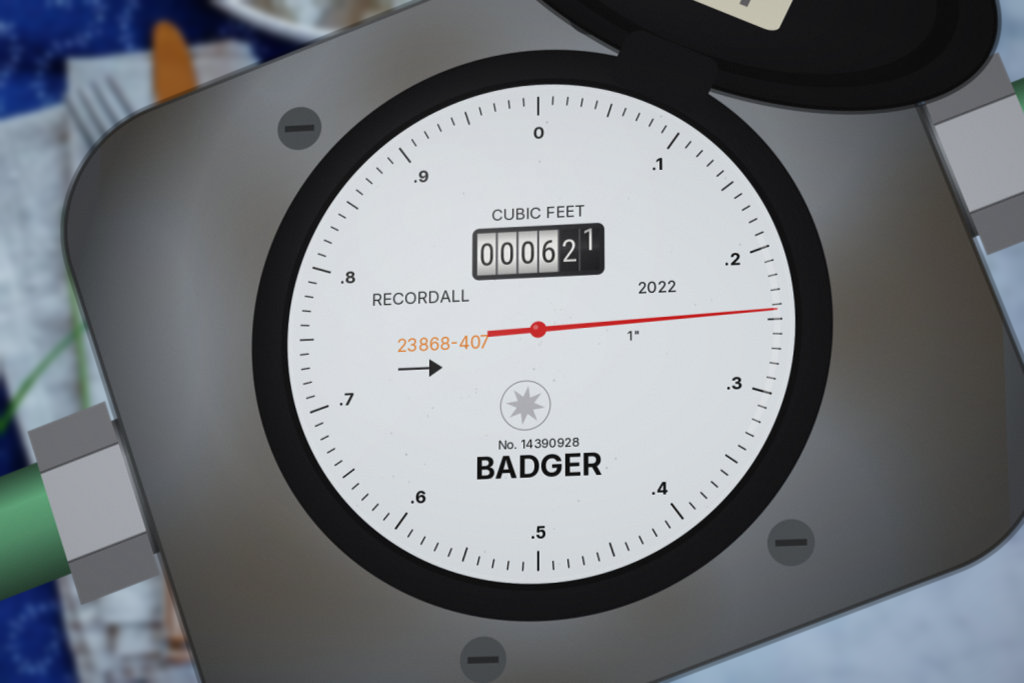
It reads **621.24** ft³
